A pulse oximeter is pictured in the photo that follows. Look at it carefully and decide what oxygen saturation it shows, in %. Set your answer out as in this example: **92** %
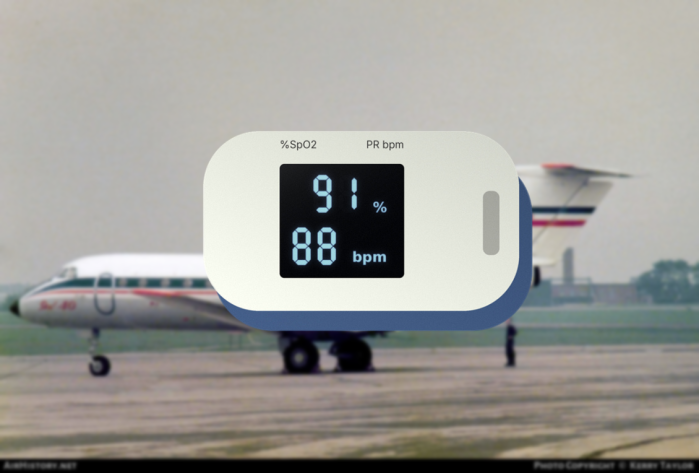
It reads **91** %
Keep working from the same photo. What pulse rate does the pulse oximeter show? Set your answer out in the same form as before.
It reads **88** bpm
